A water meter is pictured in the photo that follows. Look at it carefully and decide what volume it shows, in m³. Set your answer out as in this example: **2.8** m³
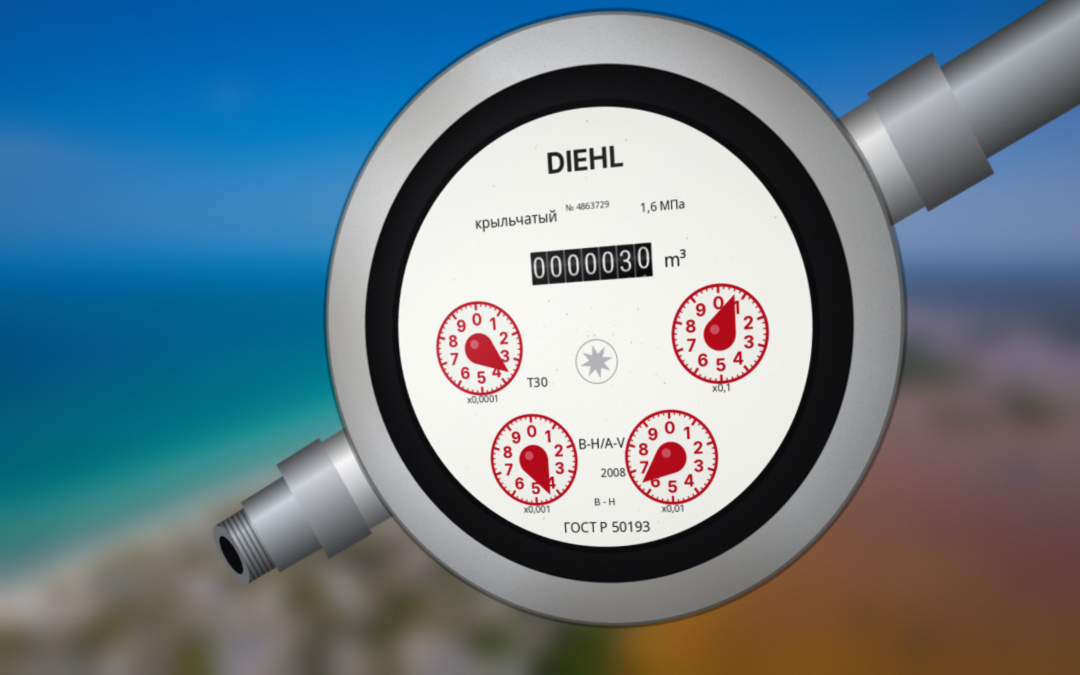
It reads **30.0643** m³
